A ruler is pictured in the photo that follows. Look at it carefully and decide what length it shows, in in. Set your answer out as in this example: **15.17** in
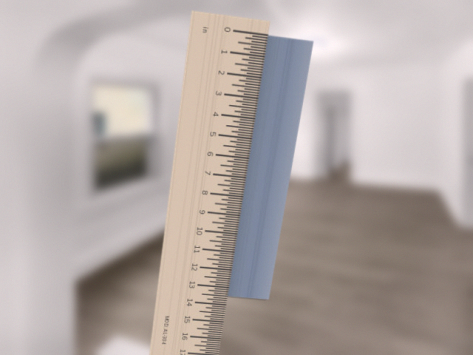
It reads **13.5** in
